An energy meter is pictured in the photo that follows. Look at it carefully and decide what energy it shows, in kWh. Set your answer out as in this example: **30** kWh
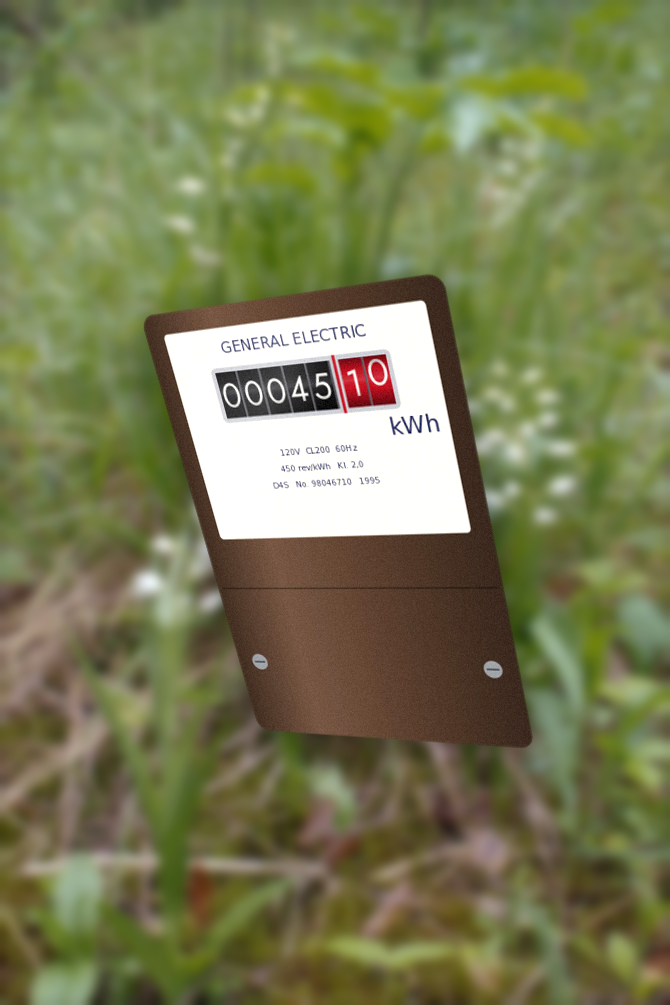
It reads **45.10** kWh
